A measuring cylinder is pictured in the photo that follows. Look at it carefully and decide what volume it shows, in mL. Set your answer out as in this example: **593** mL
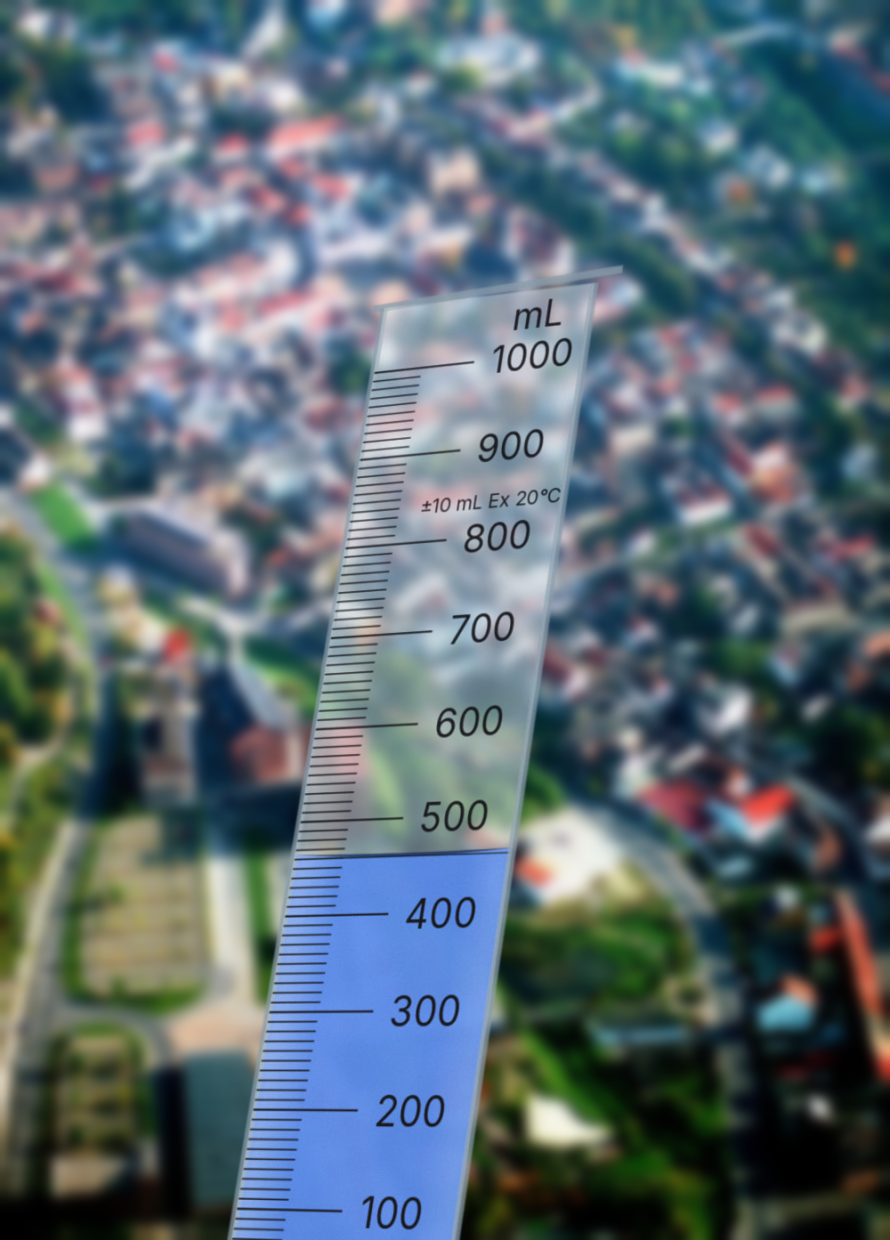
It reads **460** mL
